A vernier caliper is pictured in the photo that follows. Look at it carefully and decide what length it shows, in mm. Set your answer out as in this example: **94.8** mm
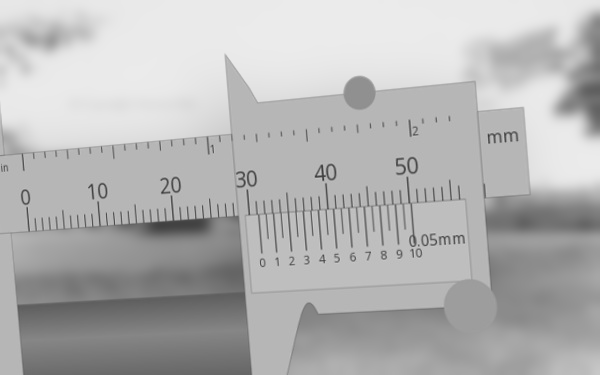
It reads **31.2** mm
